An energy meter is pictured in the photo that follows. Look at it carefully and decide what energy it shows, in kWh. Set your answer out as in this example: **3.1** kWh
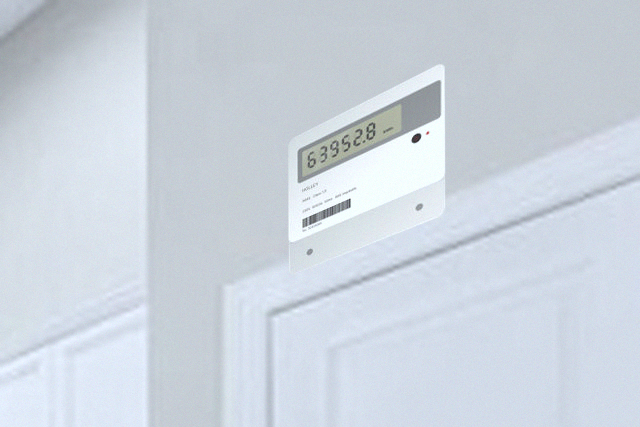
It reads **63952.8** kWh
